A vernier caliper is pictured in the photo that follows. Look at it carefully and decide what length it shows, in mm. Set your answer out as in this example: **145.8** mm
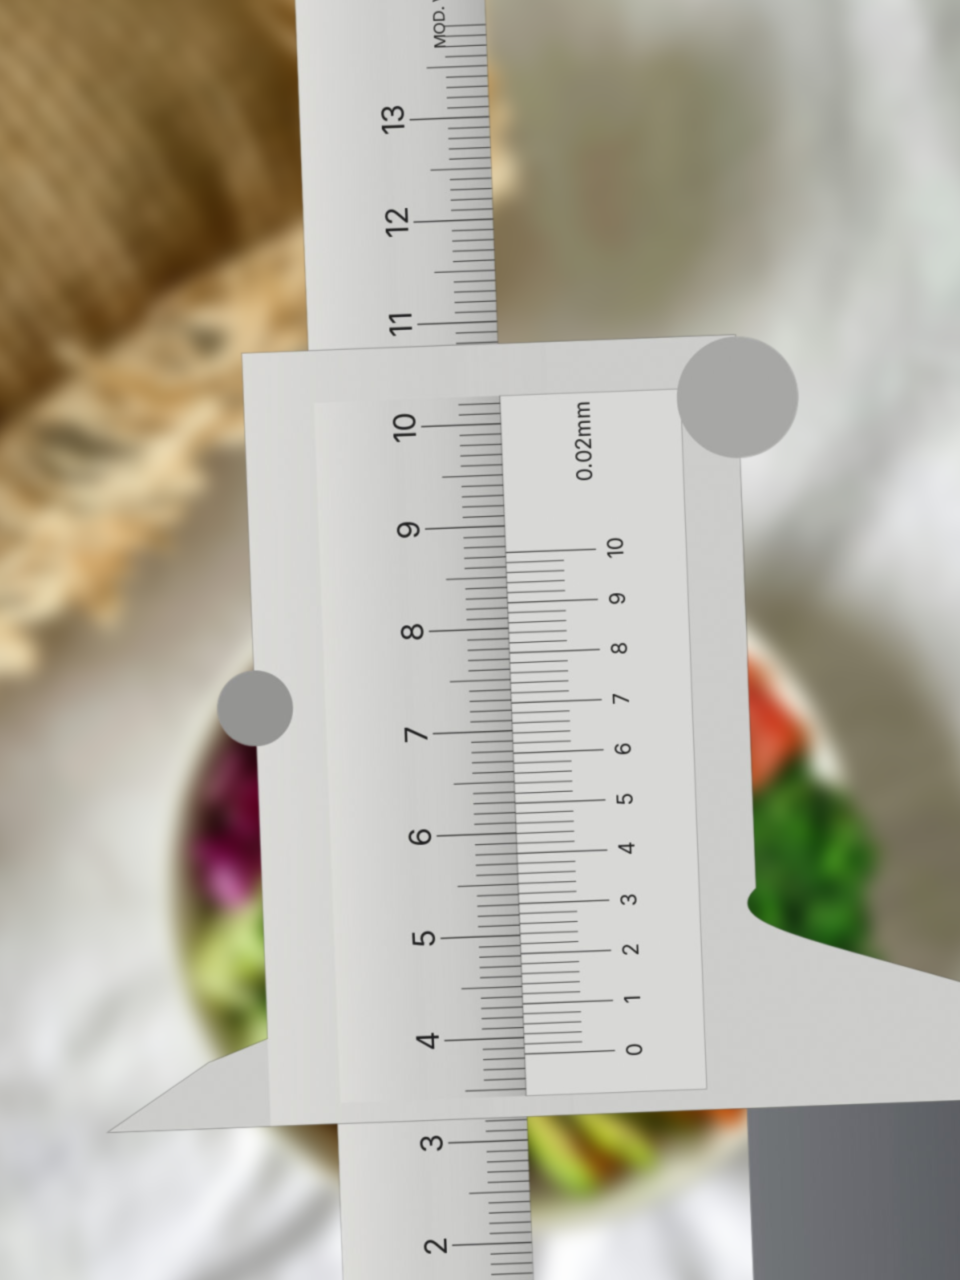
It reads **38.4** mm
